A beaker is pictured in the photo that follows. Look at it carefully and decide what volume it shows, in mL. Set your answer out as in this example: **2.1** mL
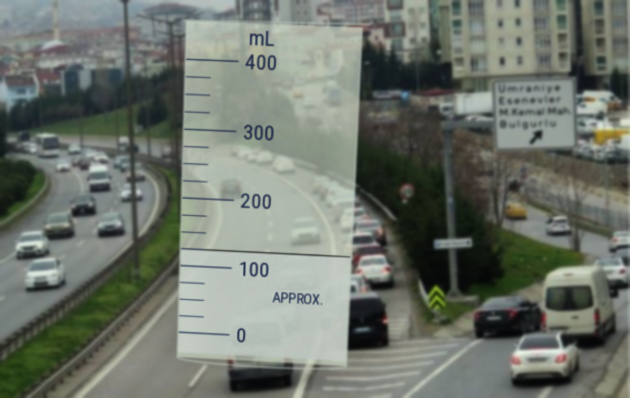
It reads **125** mL
